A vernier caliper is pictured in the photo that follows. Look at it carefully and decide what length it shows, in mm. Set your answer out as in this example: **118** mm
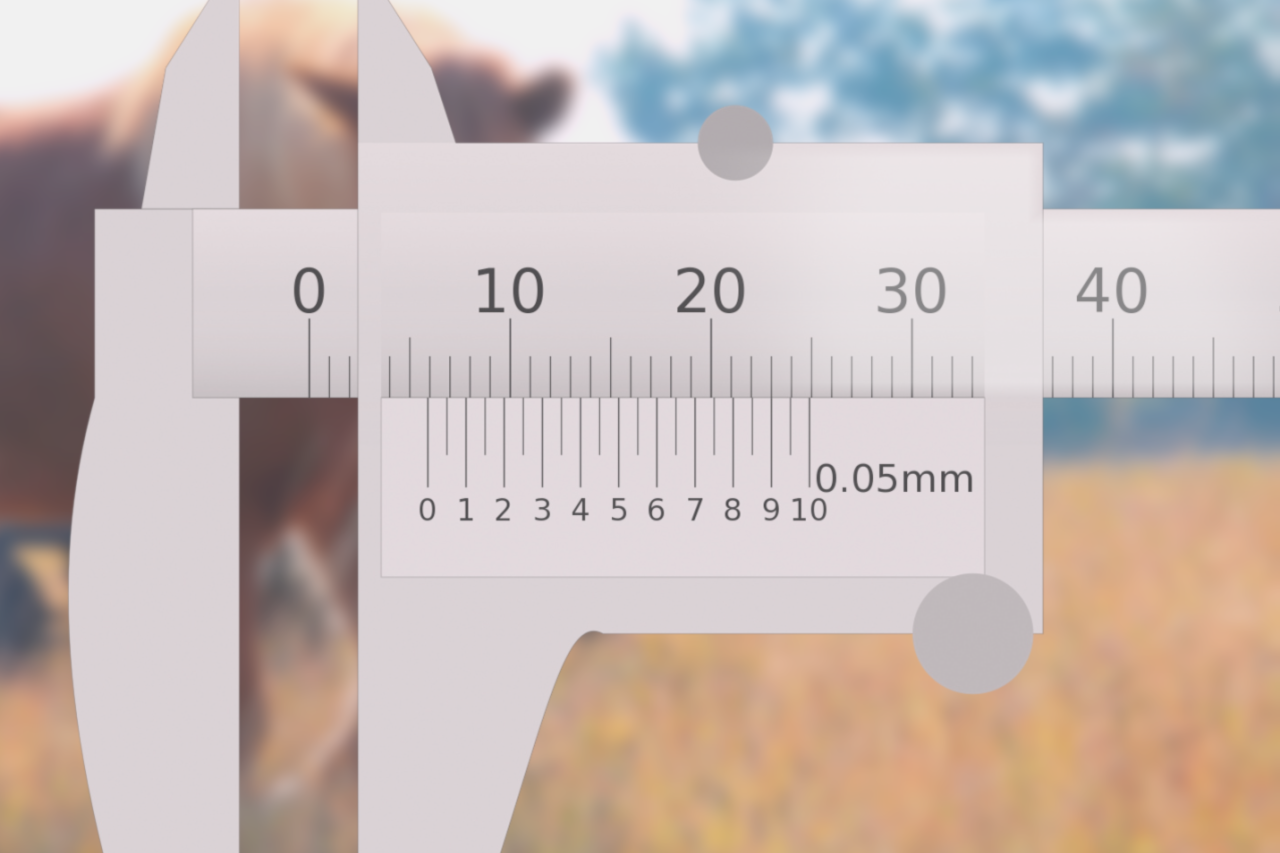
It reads **5.9** mm
